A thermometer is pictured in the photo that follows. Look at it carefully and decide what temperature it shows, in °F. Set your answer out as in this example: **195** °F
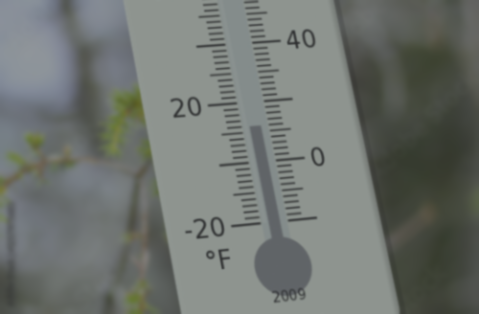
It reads **12** °F
